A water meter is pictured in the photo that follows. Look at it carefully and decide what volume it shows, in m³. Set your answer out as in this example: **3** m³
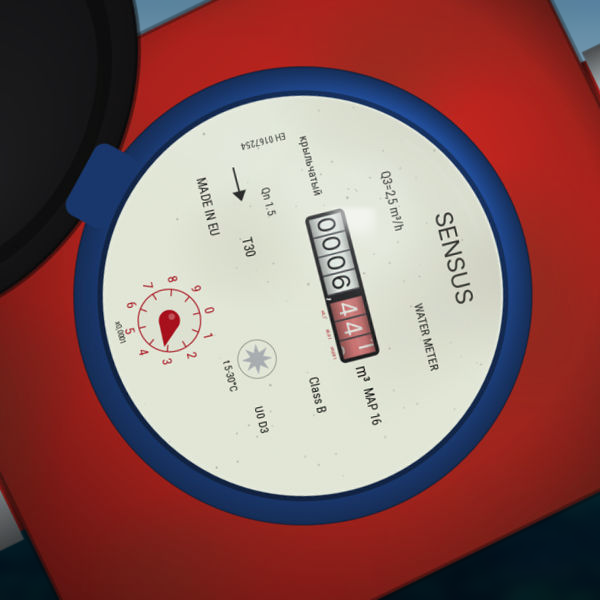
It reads **6.4413** m³
